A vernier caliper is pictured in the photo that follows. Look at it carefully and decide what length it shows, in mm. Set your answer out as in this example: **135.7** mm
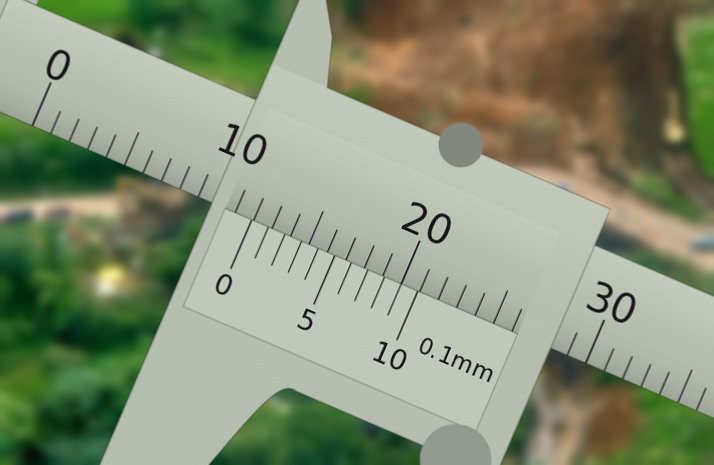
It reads **11.9** mm
